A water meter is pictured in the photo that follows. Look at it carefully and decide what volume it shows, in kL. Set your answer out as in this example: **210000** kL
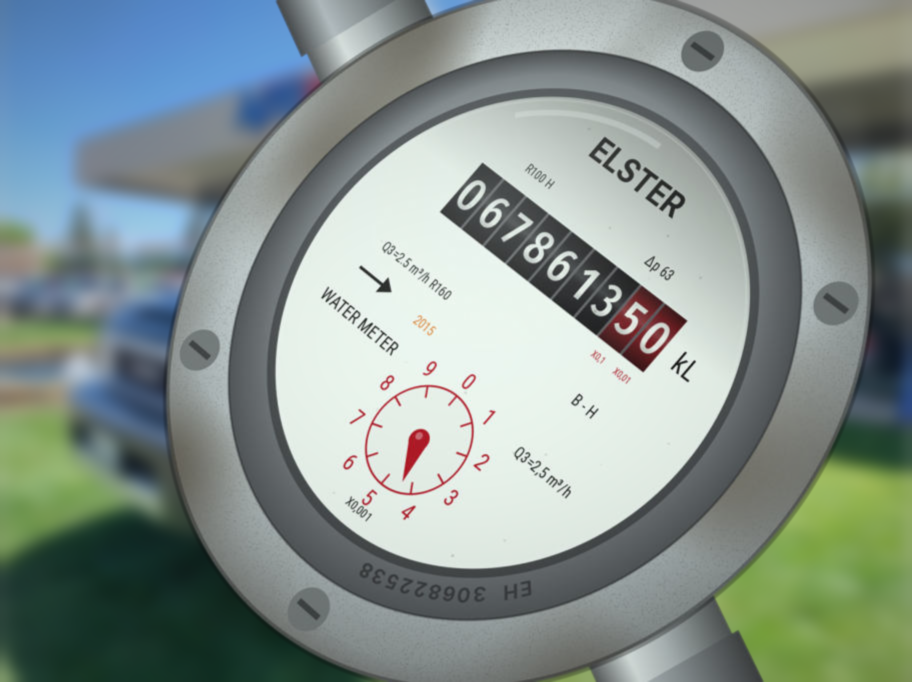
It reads **678613.504** kL
